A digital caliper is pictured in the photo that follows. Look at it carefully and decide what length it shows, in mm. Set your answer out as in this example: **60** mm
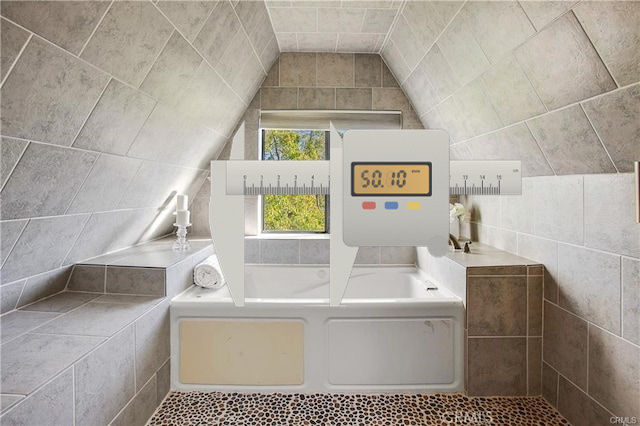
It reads **50.10** mm
